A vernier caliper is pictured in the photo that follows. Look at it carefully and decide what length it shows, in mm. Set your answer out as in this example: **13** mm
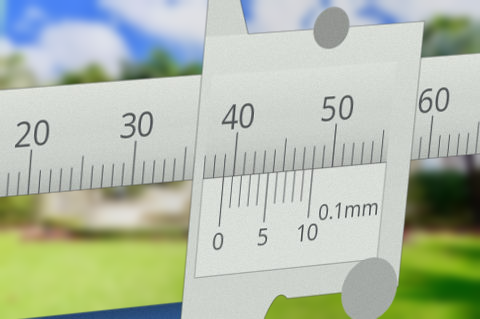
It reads **39.0** mm
